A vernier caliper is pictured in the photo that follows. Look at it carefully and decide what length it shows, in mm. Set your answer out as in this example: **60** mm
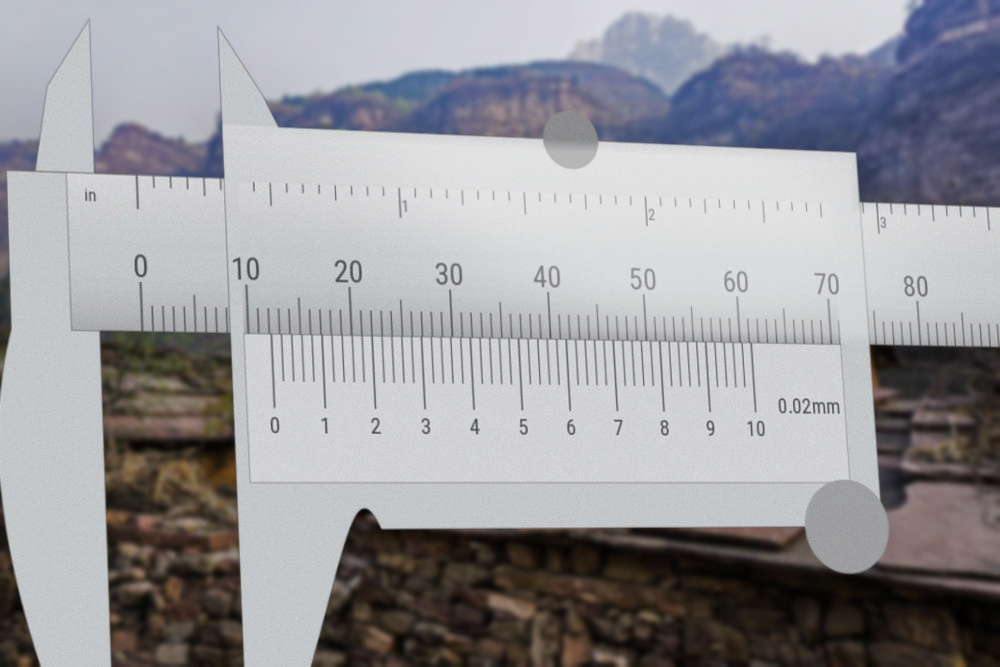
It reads **12.2** mm
